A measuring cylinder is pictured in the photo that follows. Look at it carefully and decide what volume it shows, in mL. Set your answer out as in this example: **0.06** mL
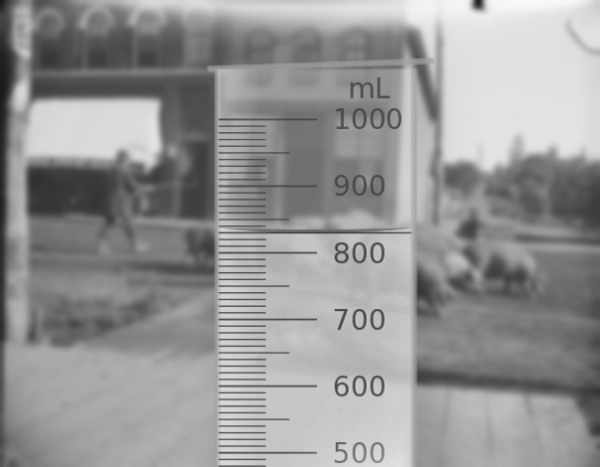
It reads **830** mL
